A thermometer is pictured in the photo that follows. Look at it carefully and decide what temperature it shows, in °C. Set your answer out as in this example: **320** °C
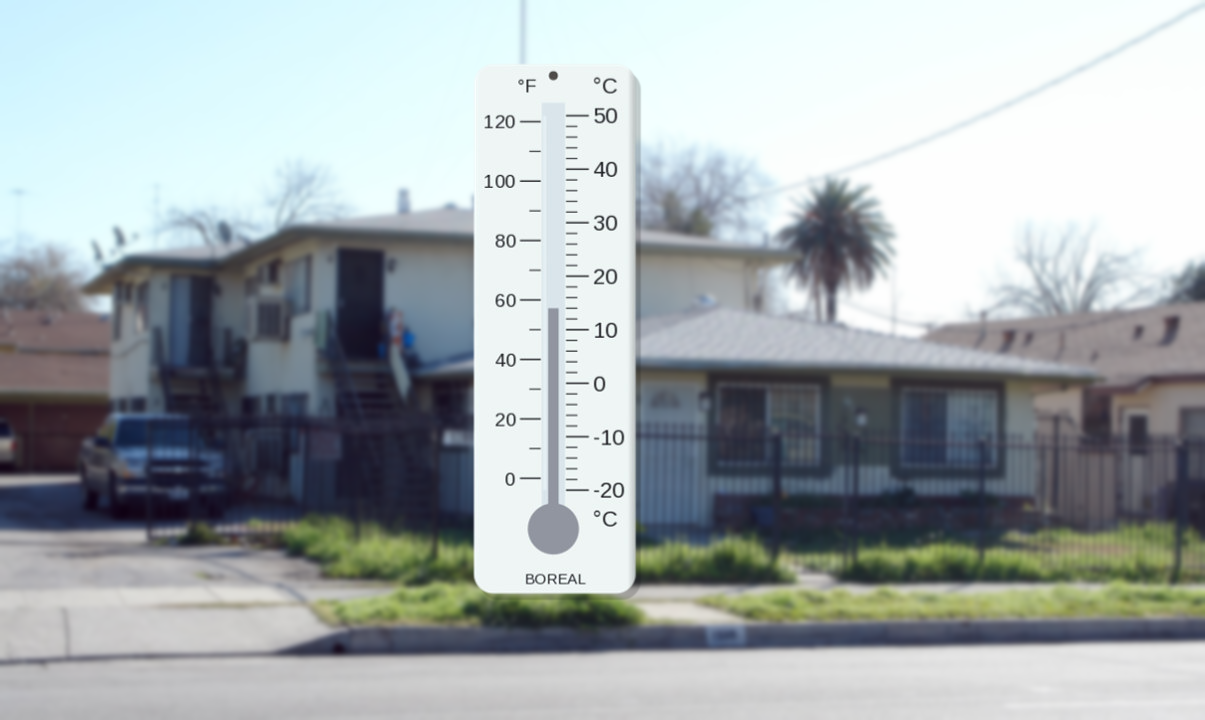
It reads **14** °C
